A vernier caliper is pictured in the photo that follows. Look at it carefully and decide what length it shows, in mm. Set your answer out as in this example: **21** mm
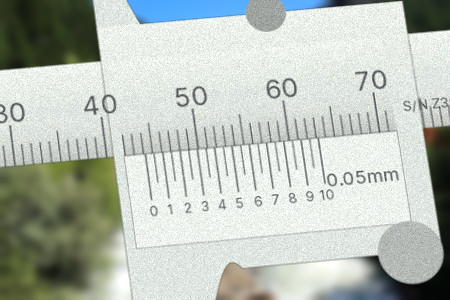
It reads **44.2** mm
